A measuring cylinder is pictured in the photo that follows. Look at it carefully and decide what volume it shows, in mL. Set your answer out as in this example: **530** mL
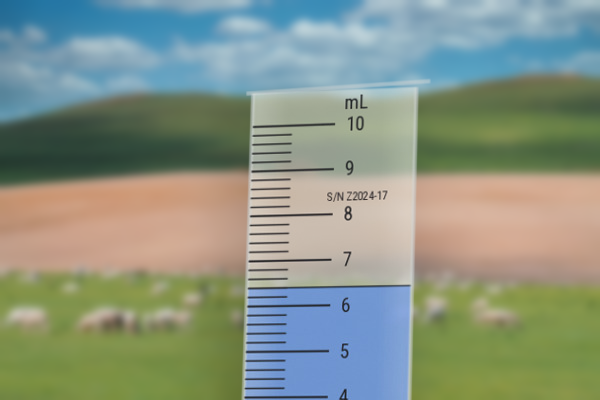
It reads **6.4** mL
